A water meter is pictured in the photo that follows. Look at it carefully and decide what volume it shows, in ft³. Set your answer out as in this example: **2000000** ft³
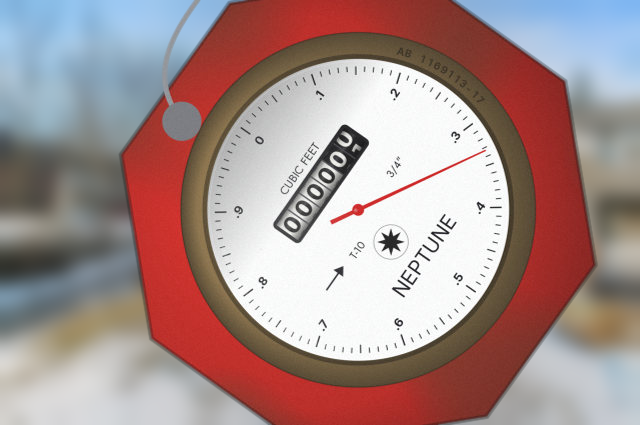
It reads **0.33** ft³
